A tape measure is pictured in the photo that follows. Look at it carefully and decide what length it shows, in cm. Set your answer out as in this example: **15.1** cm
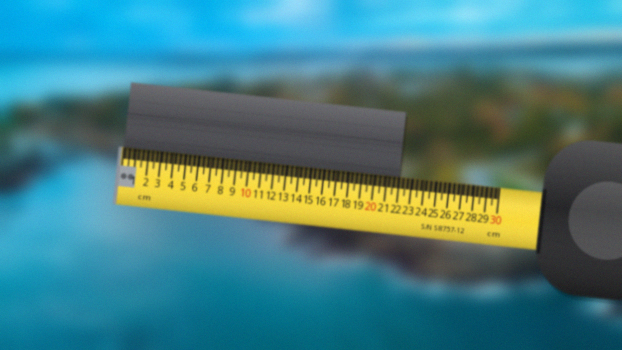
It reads **22** cm
